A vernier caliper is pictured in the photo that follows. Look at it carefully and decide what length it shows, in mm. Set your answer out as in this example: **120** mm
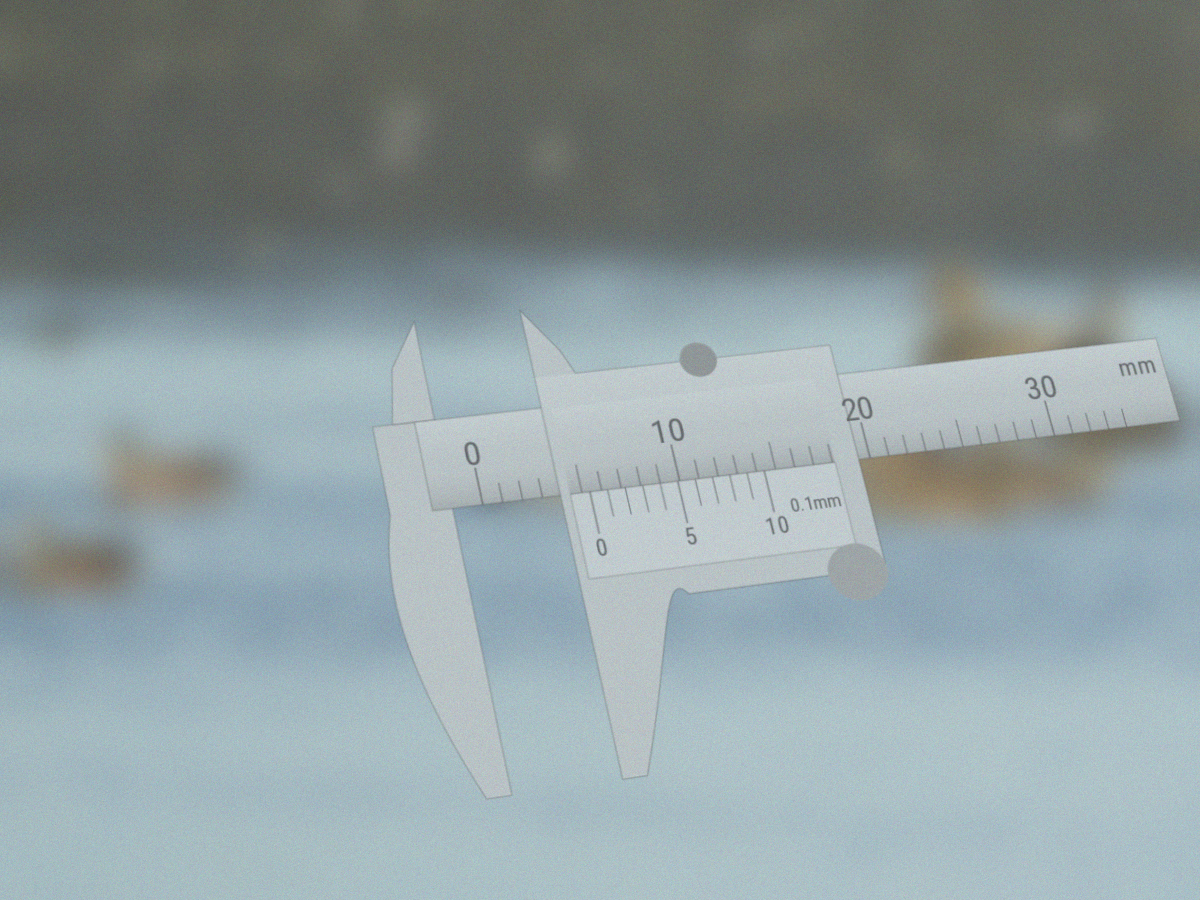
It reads **5.4** mm
